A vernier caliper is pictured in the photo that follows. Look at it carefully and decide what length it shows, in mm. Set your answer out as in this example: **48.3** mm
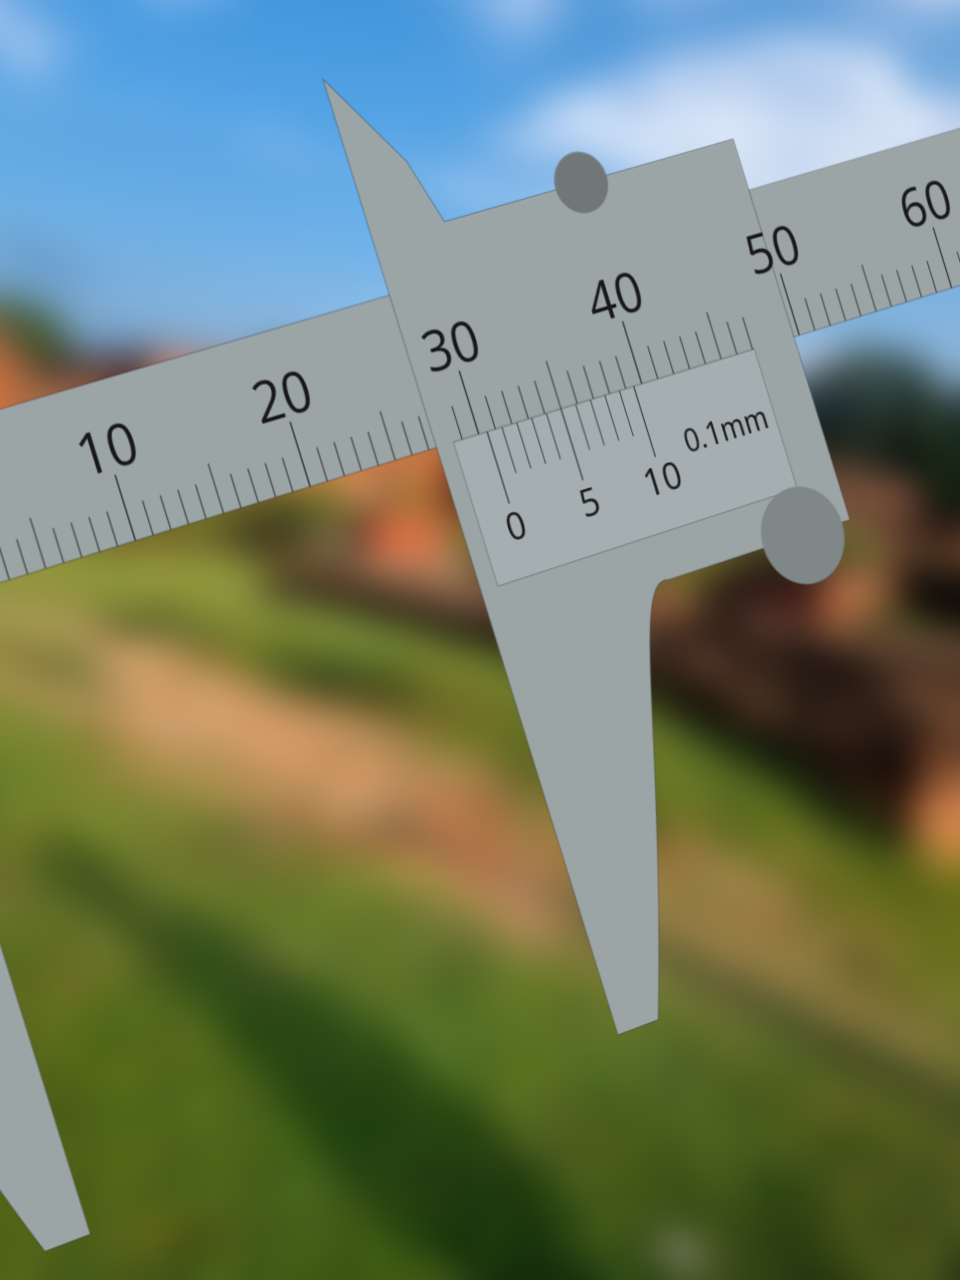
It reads **30.5** mm
